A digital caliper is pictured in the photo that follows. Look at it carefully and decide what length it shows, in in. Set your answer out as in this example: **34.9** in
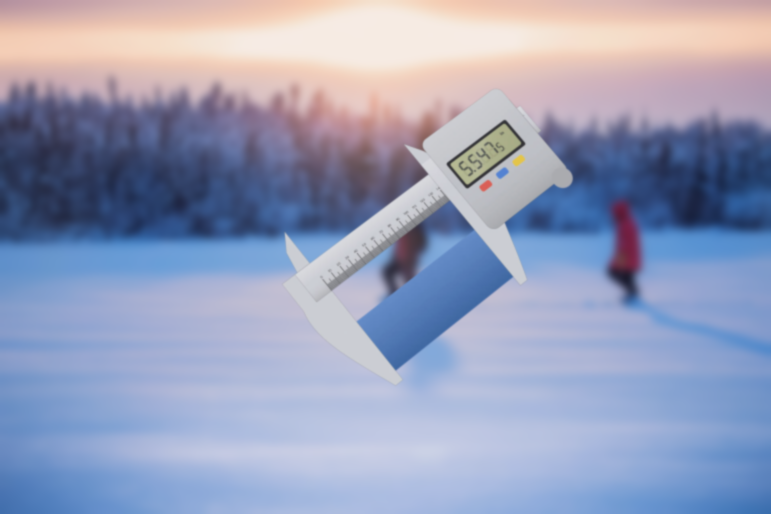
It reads **5.5475** in
